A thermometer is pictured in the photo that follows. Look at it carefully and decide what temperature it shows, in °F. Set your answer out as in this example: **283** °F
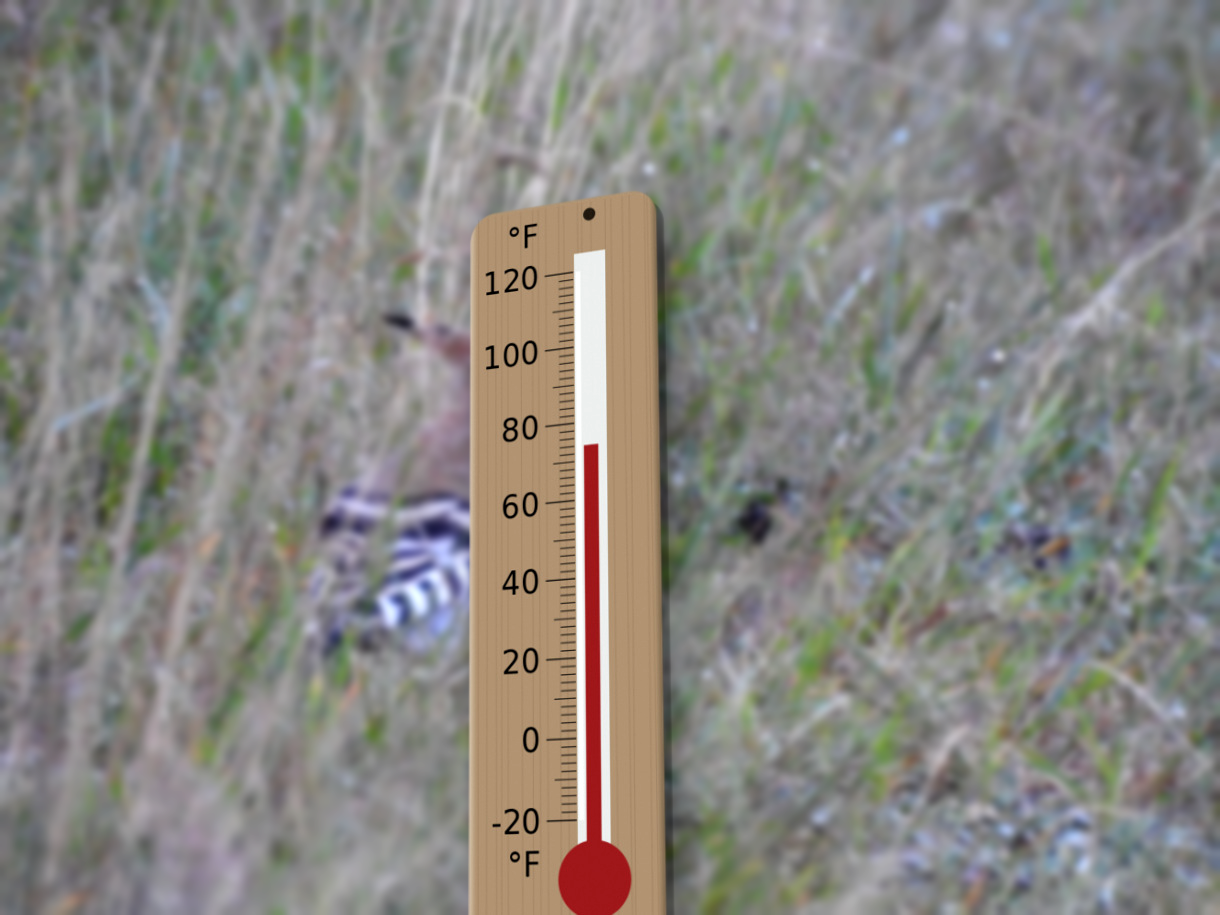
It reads **74** °F
